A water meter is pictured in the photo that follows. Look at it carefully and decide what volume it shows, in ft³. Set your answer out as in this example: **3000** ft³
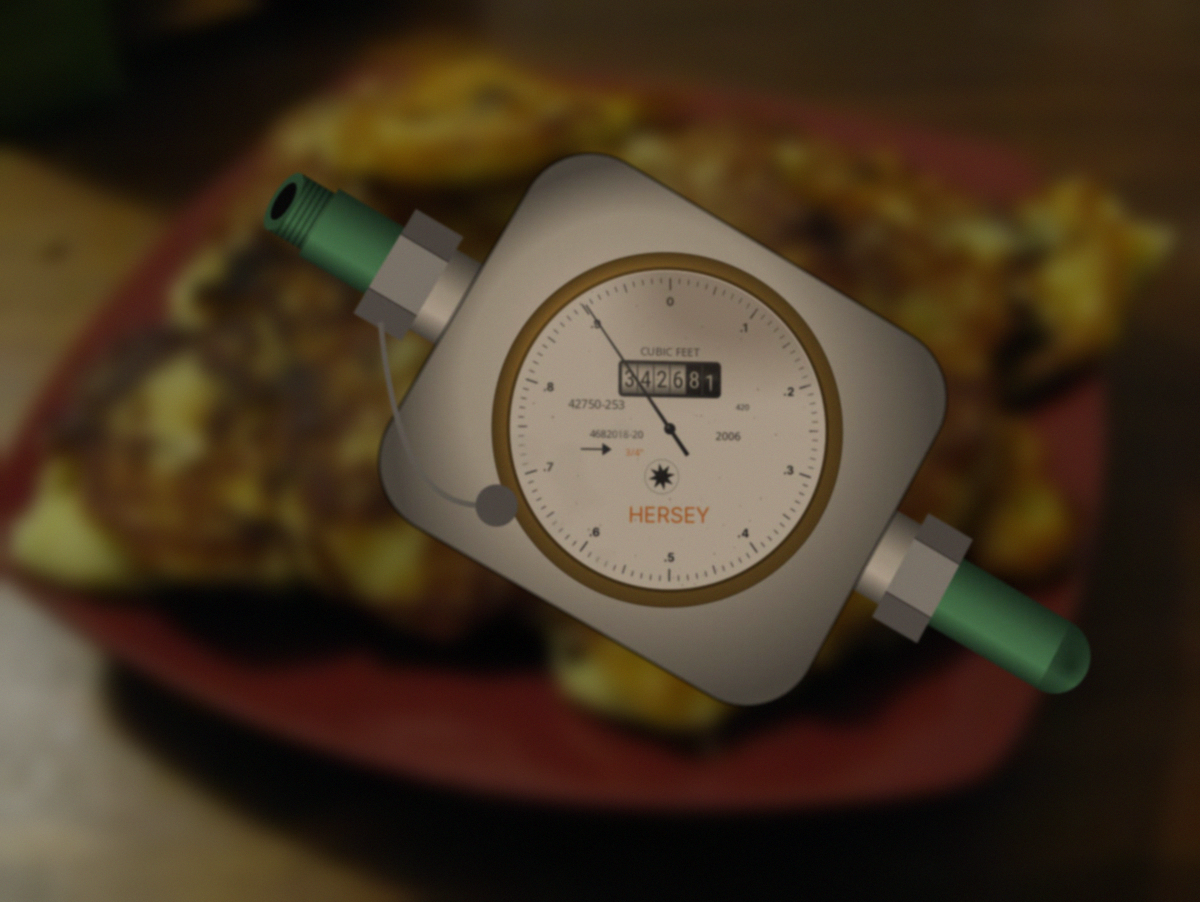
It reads **342680.90** ft³
